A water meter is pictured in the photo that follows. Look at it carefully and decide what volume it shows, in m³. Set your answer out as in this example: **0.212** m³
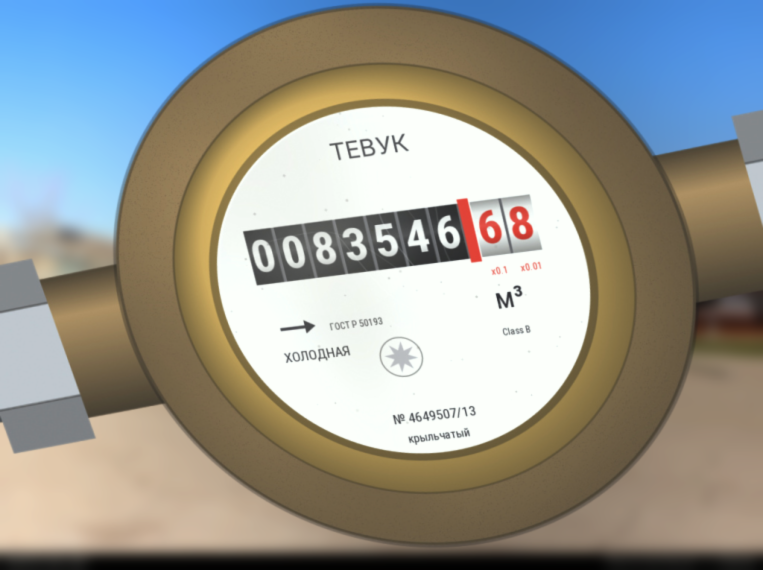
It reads **83546.68** m³
